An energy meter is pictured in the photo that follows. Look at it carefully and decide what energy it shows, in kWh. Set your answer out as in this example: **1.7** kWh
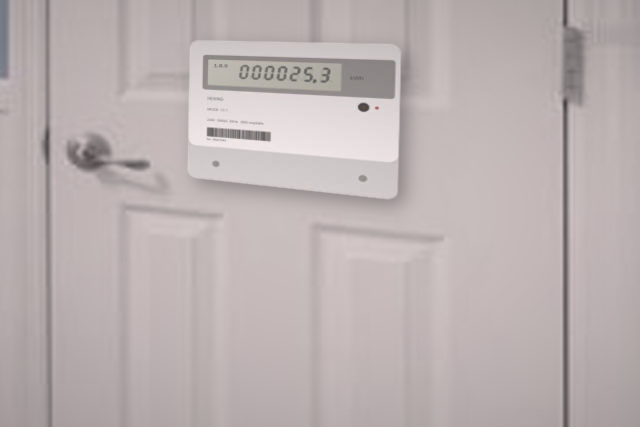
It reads **25.3** kWh
